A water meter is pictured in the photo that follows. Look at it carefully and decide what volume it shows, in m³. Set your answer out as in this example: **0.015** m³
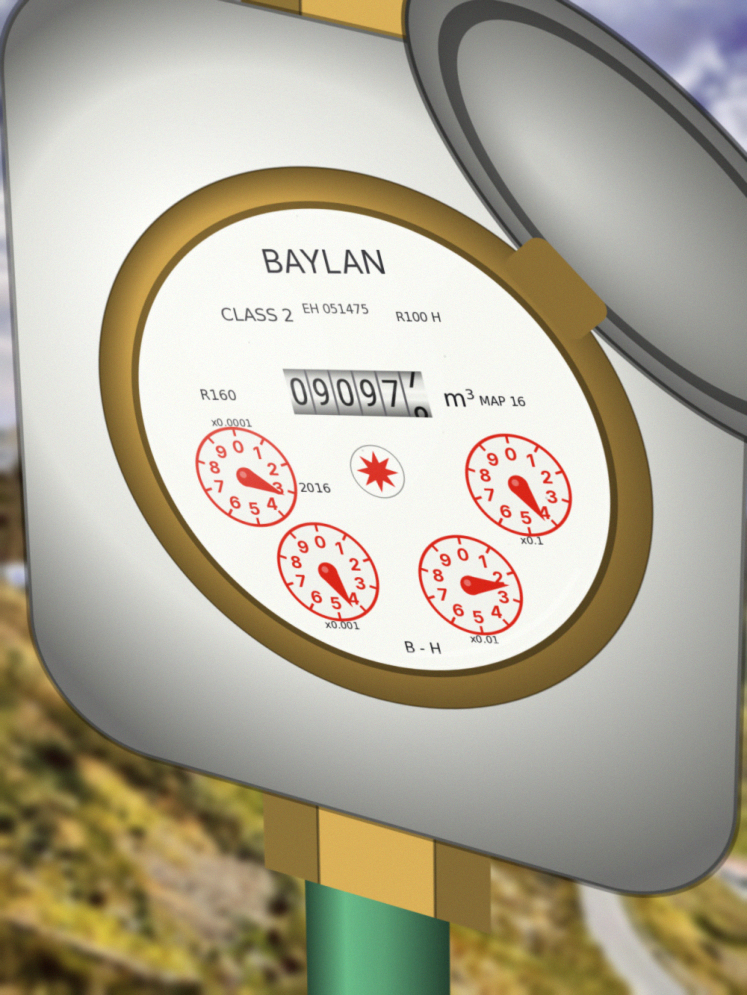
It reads **90977.4243** m³
